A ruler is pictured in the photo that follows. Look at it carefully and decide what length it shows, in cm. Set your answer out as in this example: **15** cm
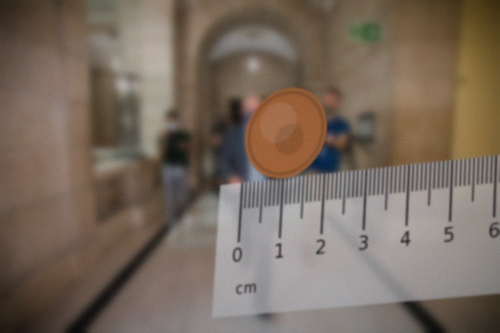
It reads **2** cm
